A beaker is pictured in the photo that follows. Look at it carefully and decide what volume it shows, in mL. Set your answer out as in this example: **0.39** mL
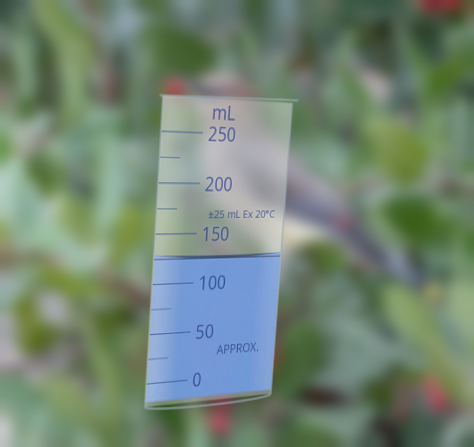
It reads **125** mL
